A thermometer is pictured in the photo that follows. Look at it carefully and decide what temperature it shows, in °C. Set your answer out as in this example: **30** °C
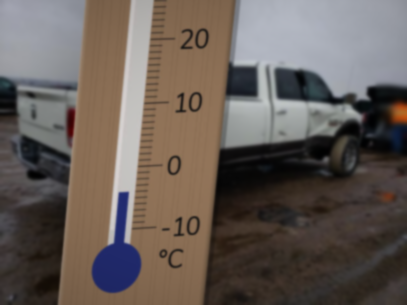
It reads **-4** °C
